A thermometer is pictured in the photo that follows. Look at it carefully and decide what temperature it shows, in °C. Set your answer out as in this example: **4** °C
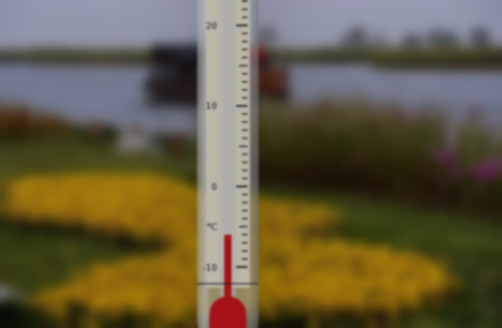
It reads **-6** °C
